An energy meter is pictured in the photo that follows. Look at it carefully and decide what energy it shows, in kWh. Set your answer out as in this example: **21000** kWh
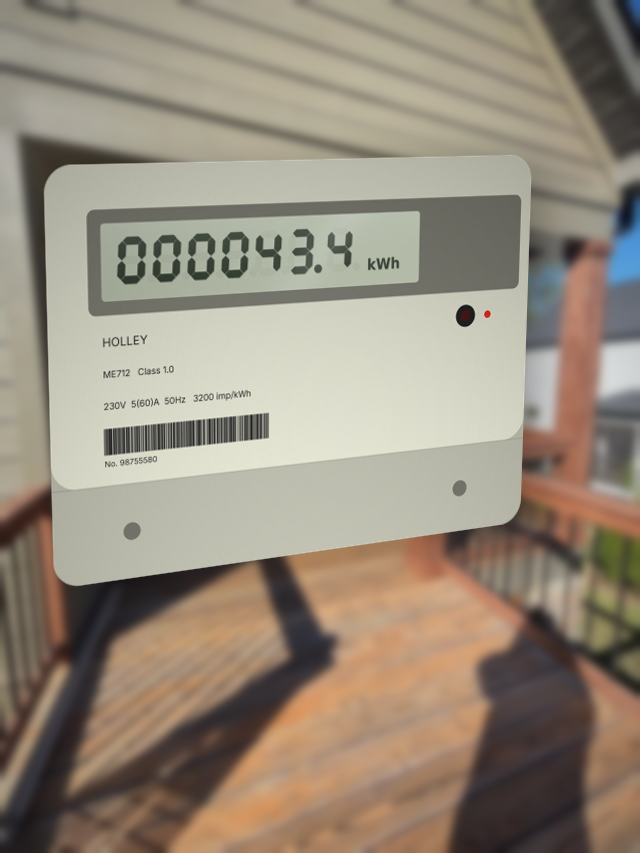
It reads **43.4** kWh
